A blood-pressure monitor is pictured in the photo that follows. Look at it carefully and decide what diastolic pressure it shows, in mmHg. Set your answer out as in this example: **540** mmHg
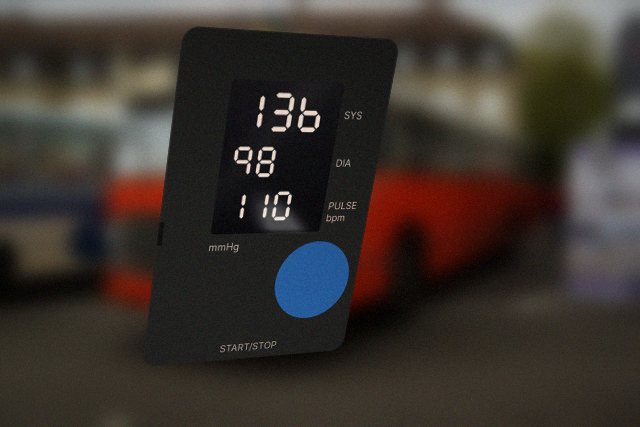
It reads **98** mmHg
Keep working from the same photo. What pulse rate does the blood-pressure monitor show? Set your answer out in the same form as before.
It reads **110** bpm
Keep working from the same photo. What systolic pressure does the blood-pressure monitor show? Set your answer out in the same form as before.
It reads **136** mmHg
